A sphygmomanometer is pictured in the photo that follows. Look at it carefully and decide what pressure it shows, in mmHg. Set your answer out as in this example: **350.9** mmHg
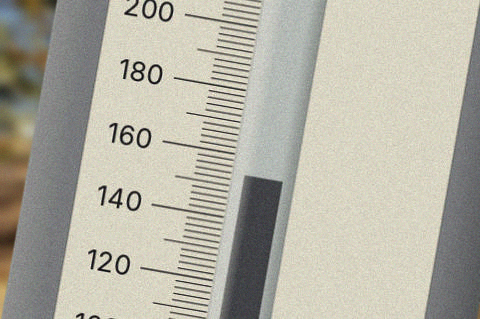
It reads **154** mmHg
